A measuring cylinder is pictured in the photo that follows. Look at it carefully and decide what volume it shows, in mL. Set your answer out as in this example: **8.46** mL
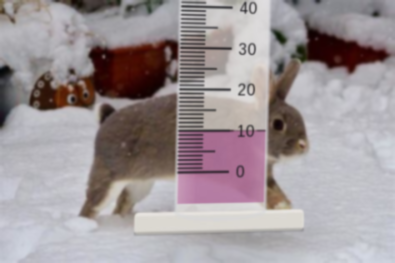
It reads **10** mL
